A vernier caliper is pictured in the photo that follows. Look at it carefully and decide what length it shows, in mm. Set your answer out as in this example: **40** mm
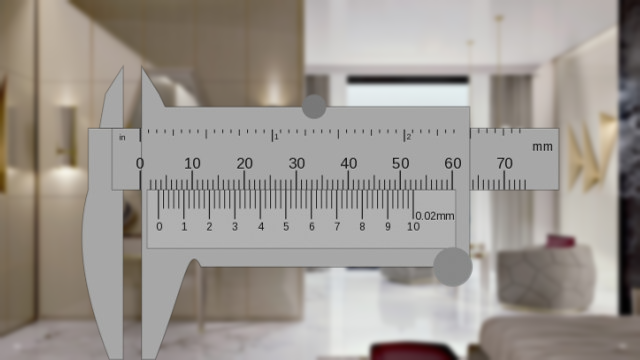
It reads **3.5** mm
